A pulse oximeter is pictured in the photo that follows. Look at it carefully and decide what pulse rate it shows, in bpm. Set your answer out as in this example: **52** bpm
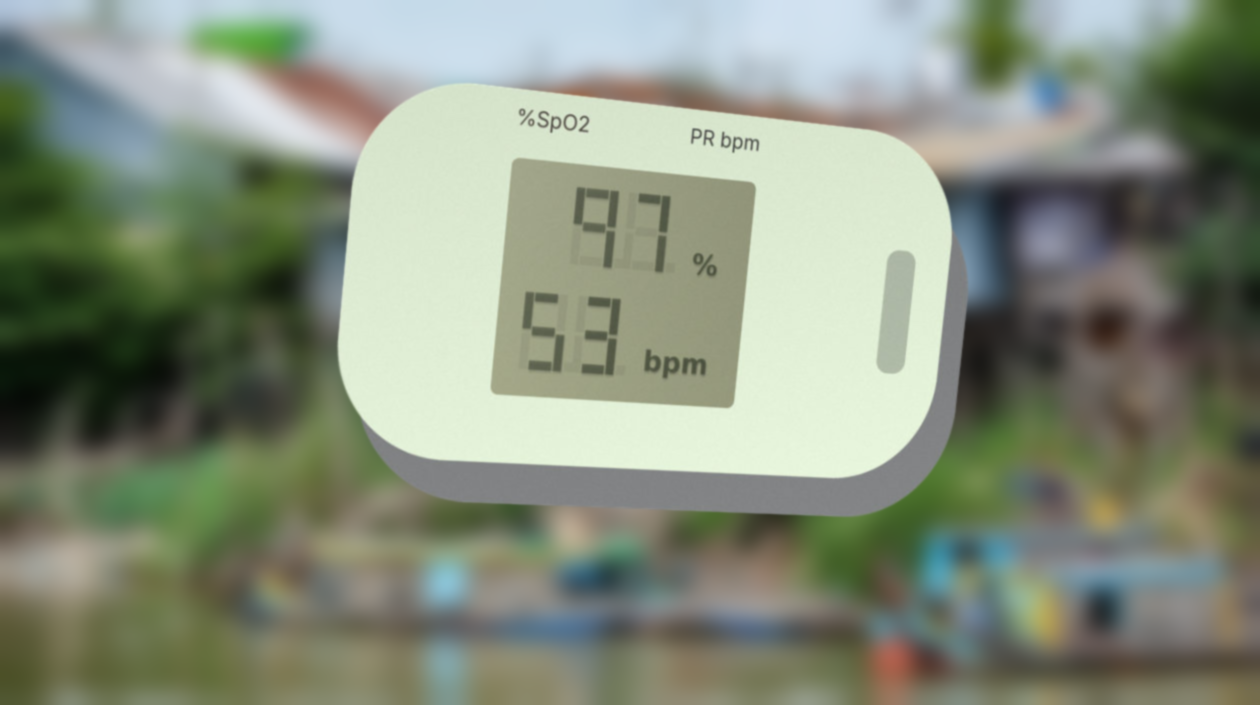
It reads **53** bpm
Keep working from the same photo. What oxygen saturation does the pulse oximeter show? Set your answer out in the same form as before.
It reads **97** %
